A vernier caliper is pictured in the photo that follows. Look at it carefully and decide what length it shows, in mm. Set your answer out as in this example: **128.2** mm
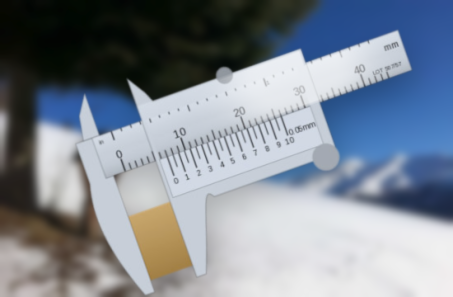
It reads **7.0** mm
